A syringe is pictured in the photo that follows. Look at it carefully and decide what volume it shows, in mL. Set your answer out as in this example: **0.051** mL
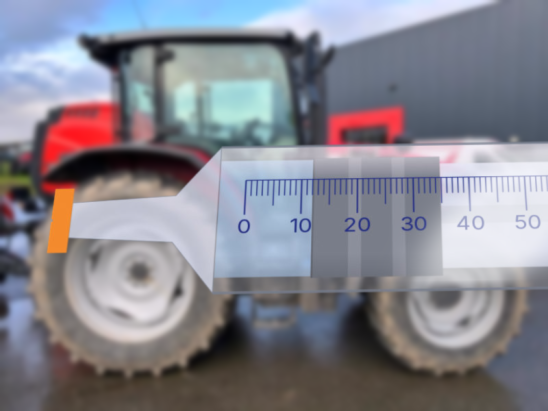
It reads **12** mL
